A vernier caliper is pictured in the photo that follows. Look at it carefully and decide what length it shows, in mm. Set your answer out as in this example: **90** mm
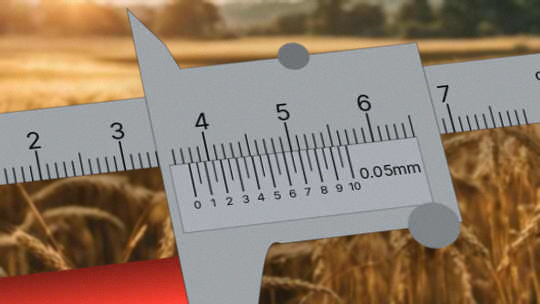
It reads **37.6** mm
